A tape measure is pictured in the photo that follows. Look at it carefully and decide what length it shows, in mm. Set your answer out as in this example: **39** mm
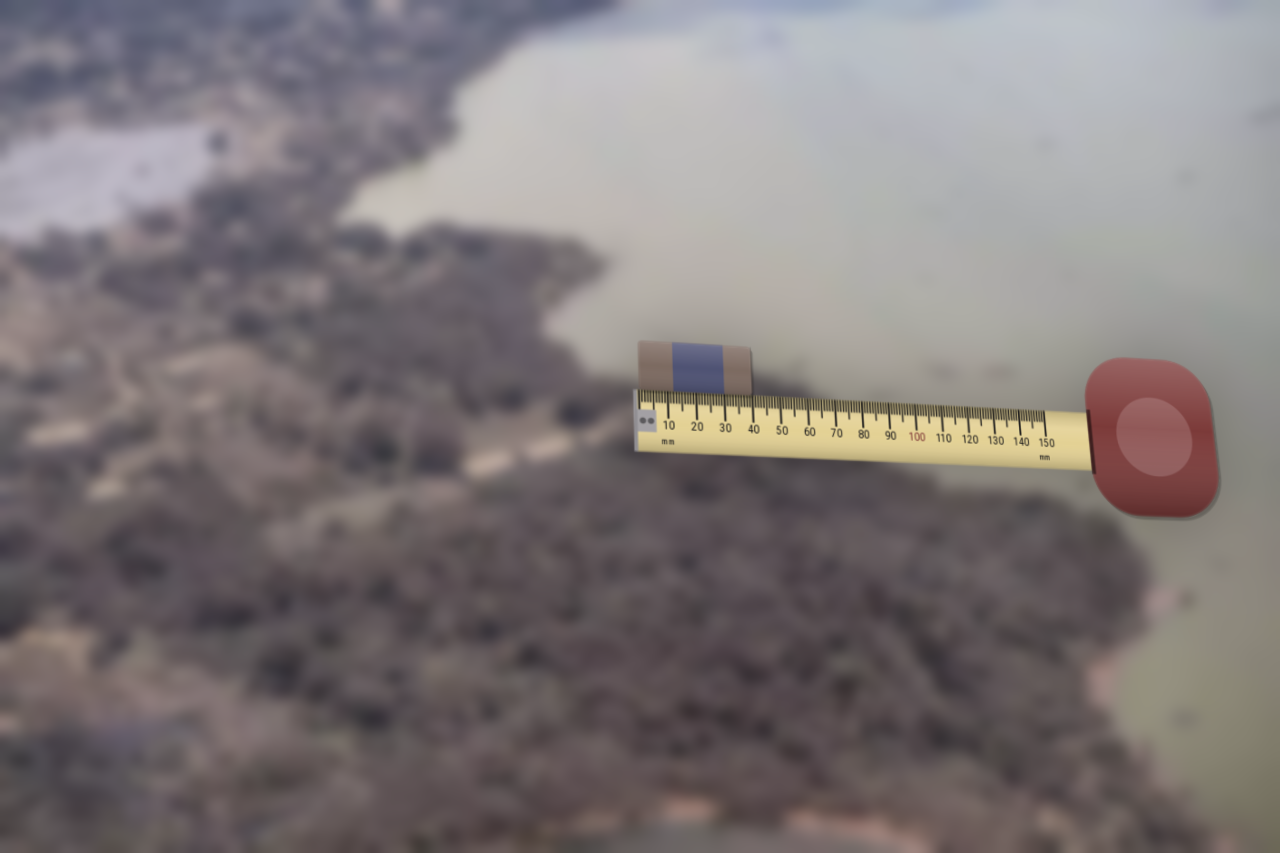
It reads **40** mm
